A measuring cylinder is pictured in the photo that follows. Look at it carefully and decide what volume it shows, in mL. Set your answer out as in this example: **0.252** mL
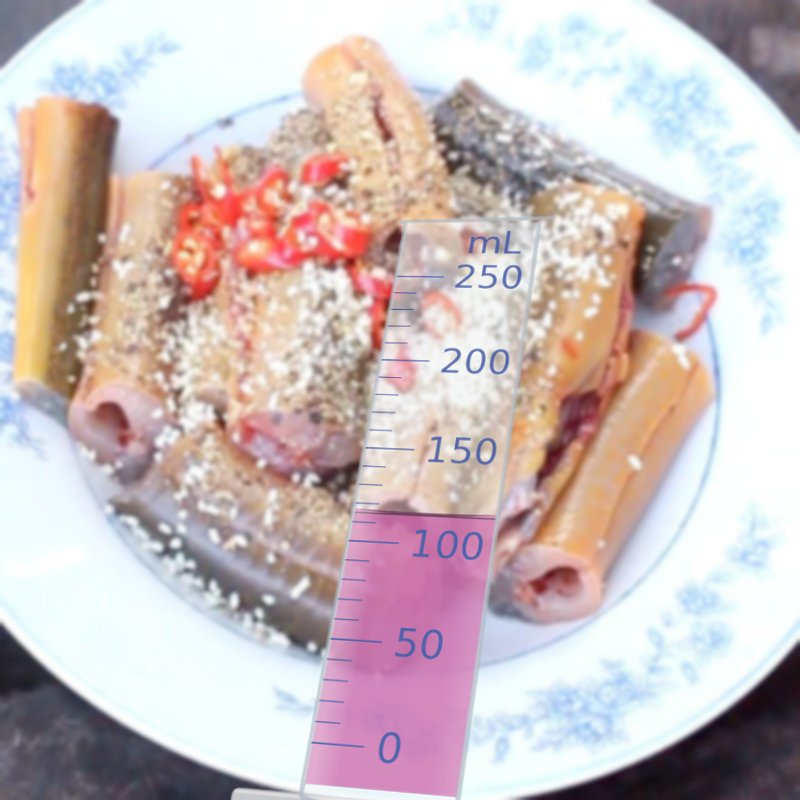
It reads **115** mL
